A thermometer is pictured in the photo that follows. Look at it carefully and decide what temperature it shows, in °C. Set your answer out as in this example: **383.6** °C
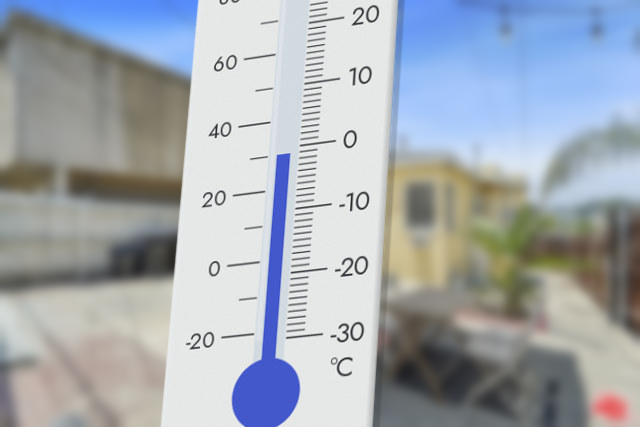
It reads **-1** °C
